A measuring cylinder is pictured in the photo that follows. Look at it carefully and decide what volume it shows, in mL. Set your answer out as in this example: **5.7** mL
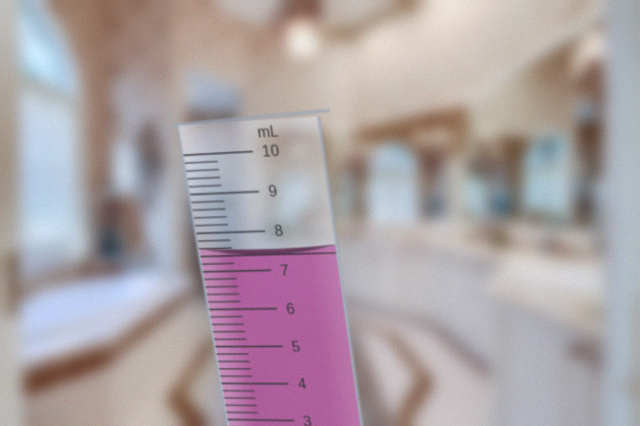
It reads **7.4** mL
